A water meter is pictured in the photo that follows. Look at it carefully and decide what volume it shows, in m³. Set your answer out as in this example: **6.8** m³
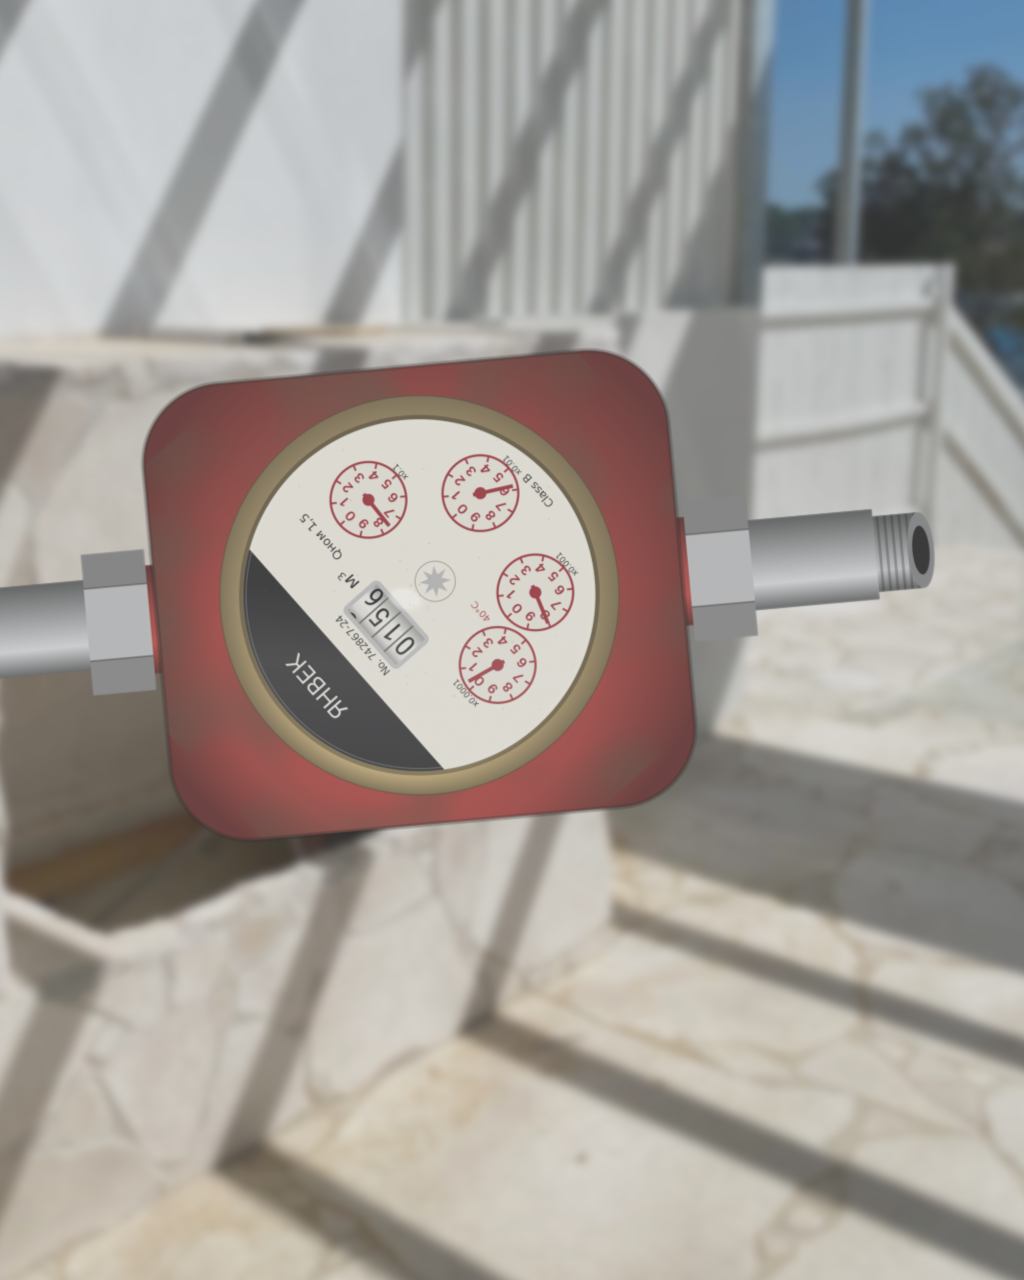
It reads **155.7580** m³
